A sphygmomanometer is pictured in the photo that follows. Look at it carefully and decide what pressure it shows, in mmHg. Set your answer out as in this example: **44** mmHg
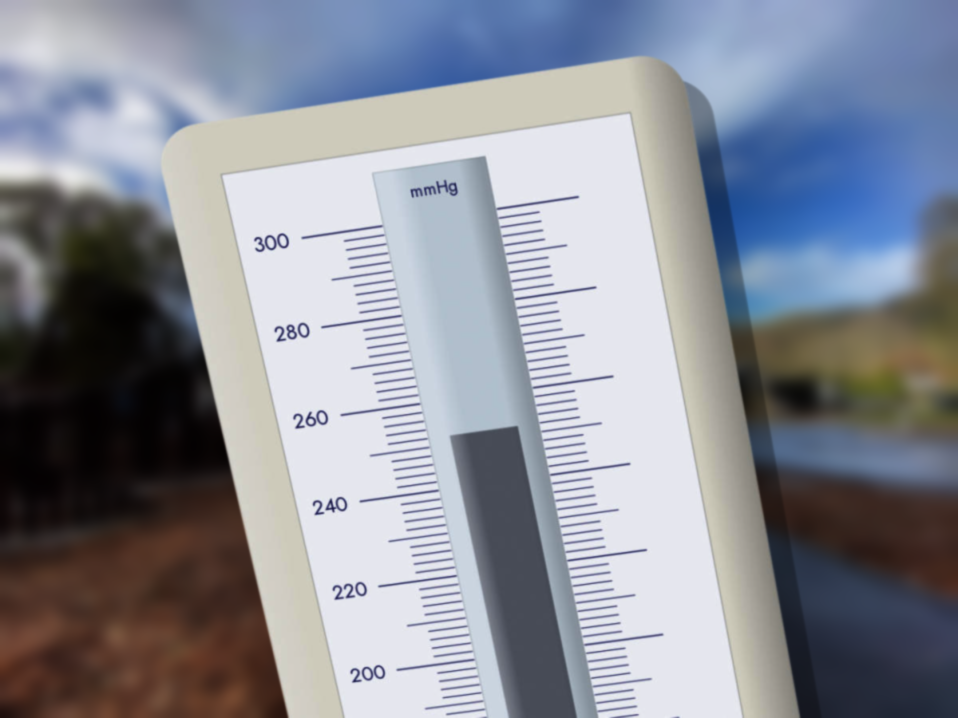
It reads **252** mmHg
